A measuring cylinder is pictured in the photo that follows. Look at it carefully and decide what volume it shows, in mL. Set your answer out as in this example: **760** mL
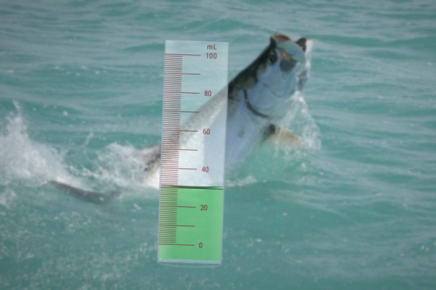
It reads **30** mL
